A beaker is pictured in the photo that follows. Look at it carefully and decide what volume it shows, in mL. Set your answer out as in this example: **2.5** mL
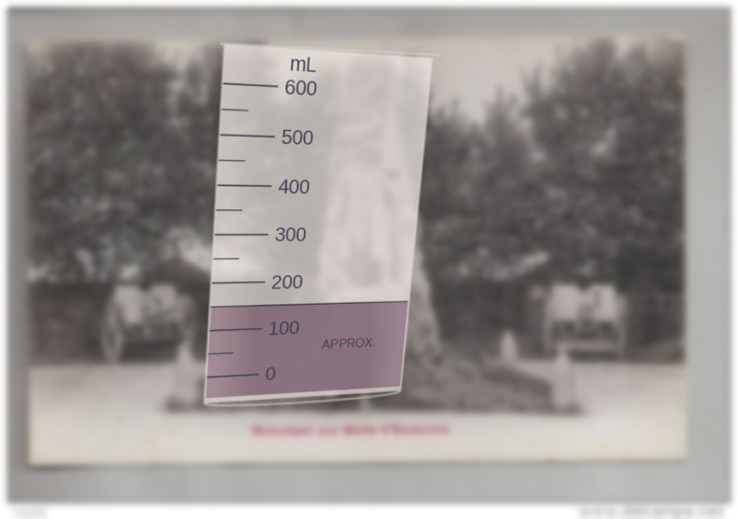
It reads **150** mL
